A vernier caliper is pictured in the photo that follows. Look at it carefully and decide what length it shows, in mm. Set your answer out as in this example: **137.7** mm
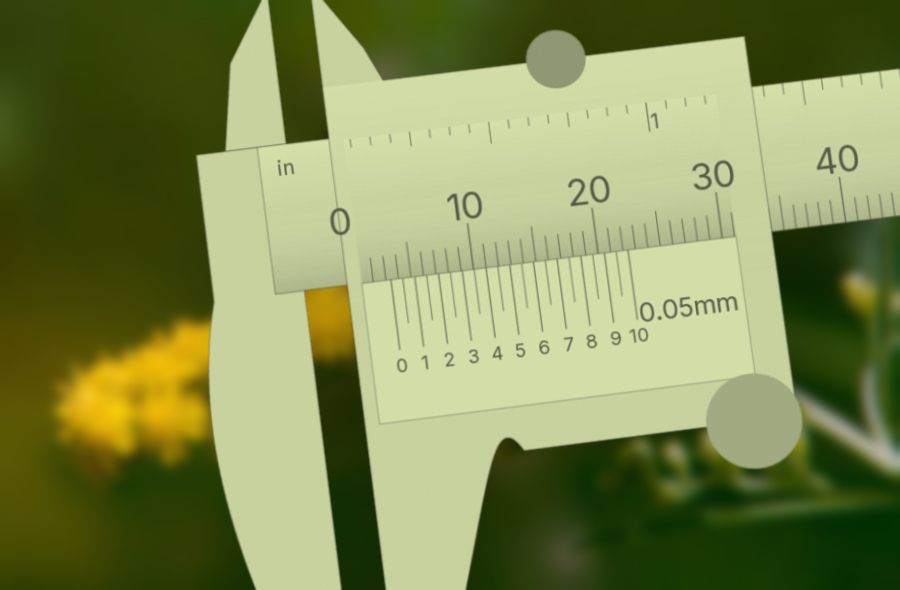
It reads **3.4** mm
